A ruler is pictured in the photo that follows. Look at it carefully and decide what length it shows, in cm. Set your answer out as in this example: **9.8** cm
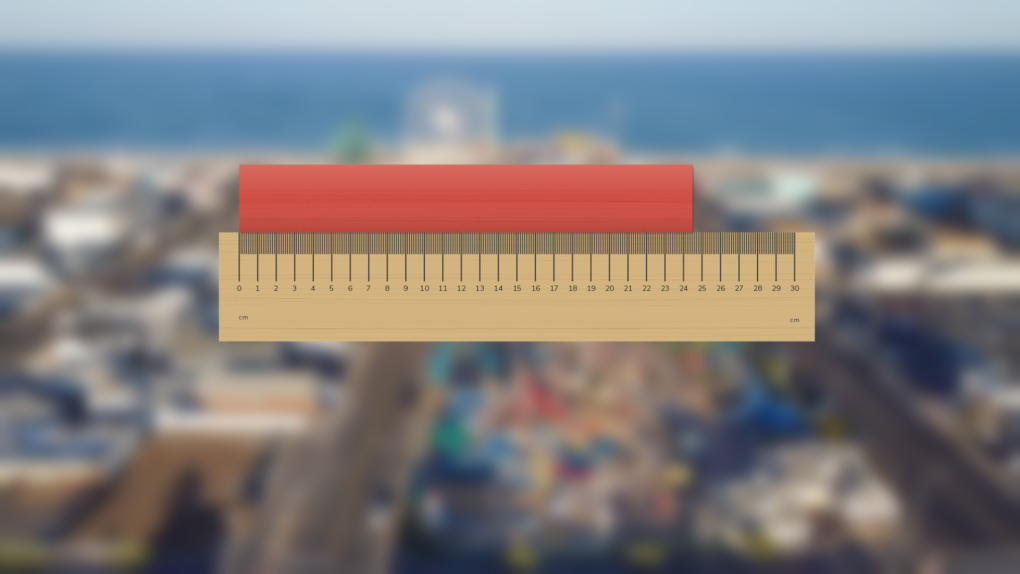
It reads **24.5** cm
